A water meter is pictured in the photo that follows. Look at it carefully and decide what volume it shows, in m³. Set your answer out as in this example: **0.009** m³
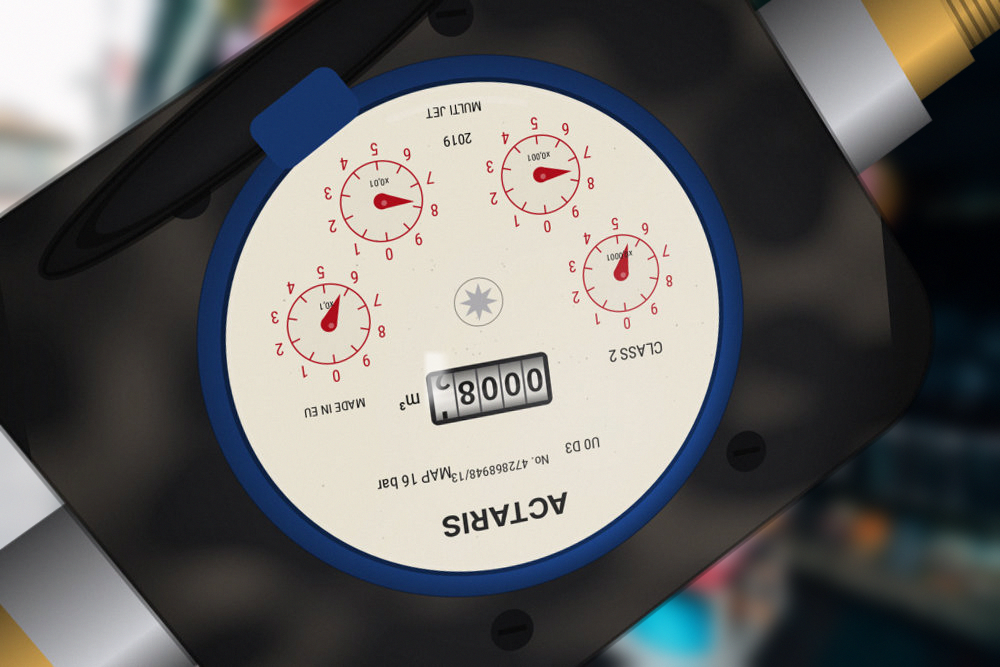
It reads **81.5775** m³
